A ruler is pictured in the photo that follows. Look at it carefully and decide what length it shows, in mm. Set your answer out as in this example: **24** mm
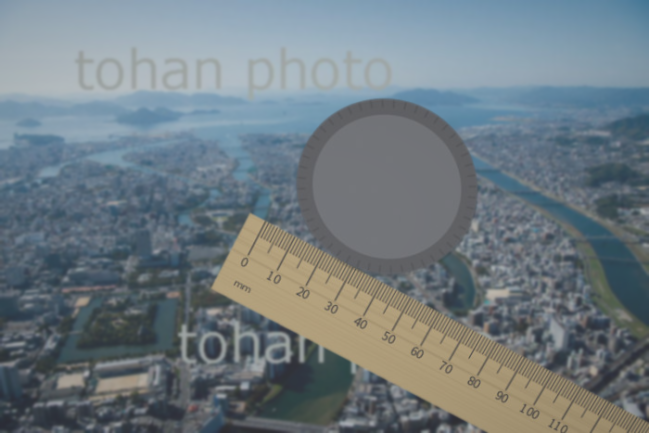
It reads **55** mm
